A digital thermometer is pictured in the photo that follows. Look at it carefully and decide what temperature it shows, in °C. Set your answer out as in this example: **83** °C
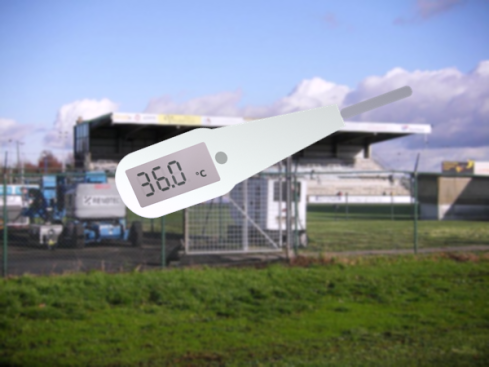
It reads **36.0** °C
